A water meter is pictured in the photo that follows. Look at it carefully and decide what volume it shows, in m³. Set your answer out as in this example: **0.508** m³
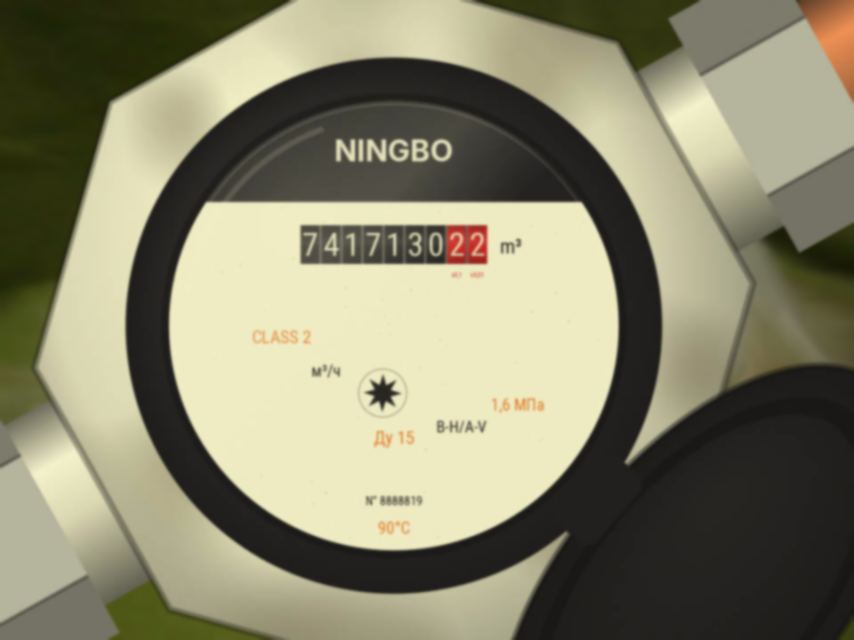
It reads **7417130.22** m³
